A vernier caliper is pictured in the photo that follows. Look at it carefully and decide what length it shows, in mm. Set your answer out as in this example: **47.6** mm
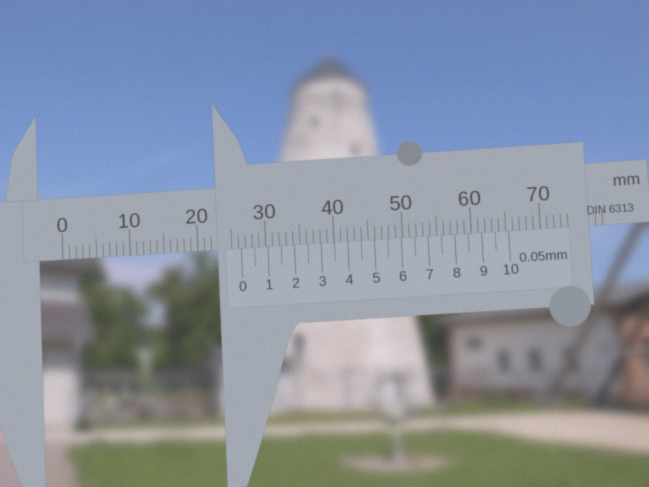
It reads **26.4** mm
